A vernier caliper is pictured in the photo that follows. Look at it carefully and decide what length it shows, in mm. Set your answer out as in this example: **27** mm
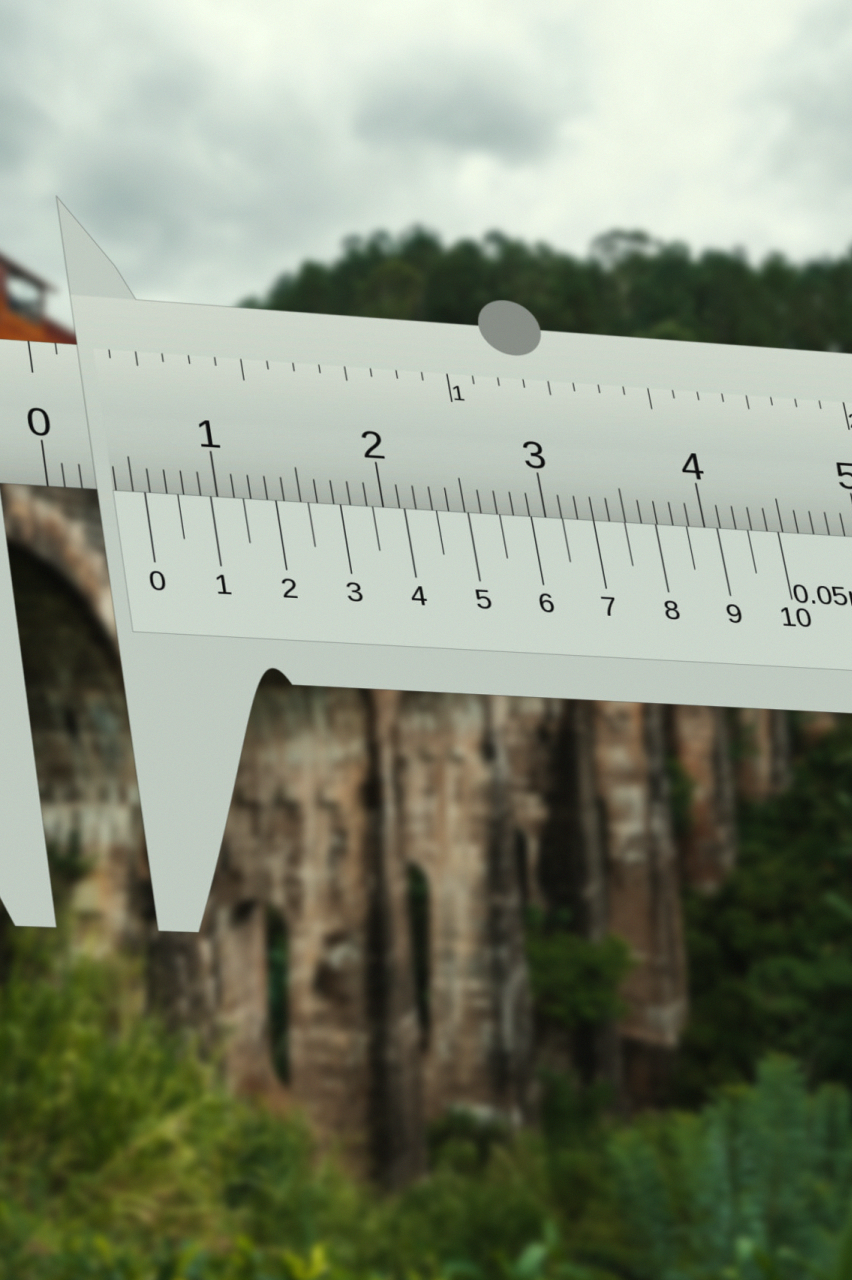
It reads **5.7** mm
